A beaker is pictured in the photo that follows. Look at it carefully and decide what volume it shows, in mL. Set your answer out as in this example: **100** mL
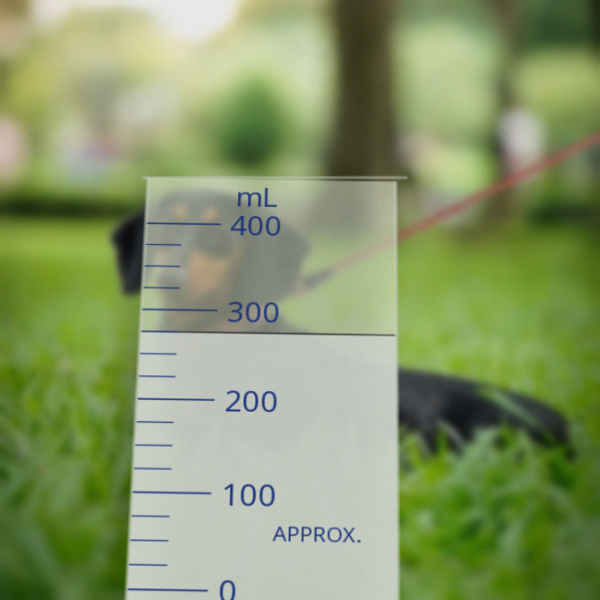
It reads **275** mL
